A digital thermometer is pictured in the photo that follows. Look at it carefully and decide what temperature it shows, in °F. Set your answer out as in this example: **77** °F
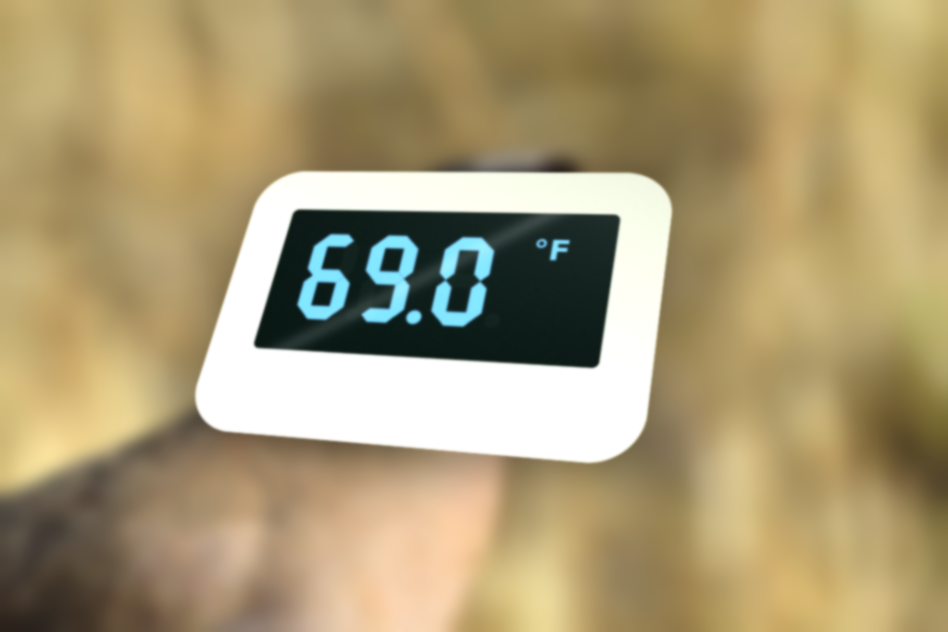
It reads **69.0** °F
